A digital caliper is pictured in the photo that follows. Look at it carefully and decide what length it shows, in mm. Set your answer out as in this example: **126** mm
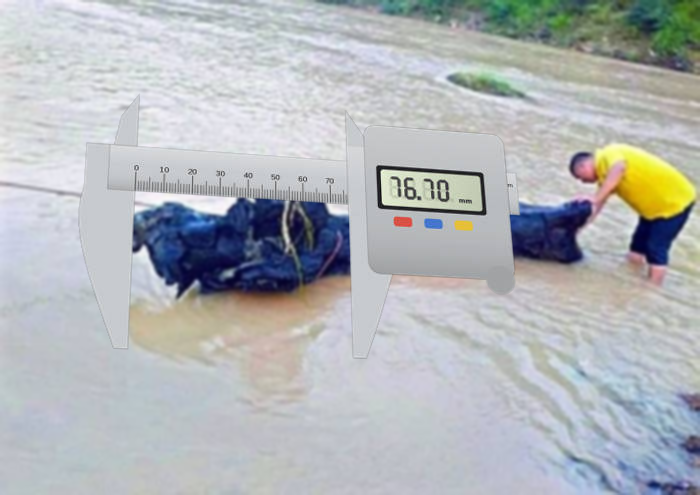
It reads **76.70** mm
